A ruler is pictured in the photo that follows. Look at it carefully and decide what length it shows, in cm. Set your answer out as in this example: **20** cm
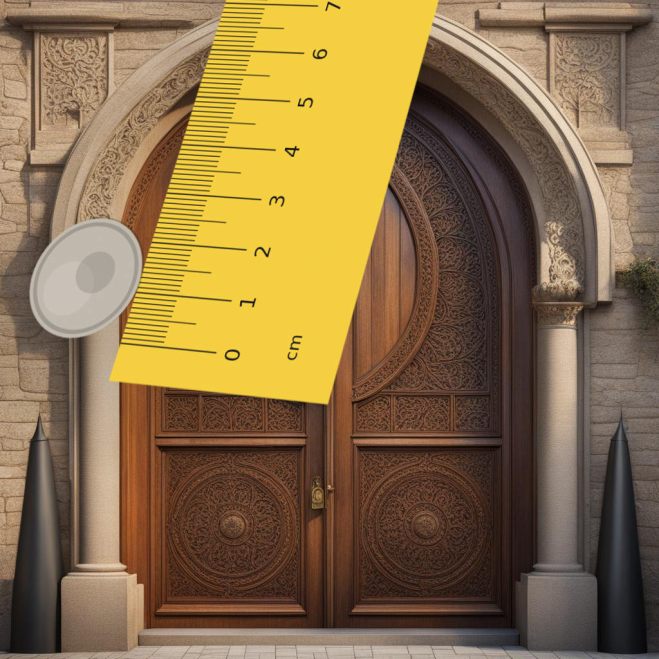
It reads **2.4** cm
